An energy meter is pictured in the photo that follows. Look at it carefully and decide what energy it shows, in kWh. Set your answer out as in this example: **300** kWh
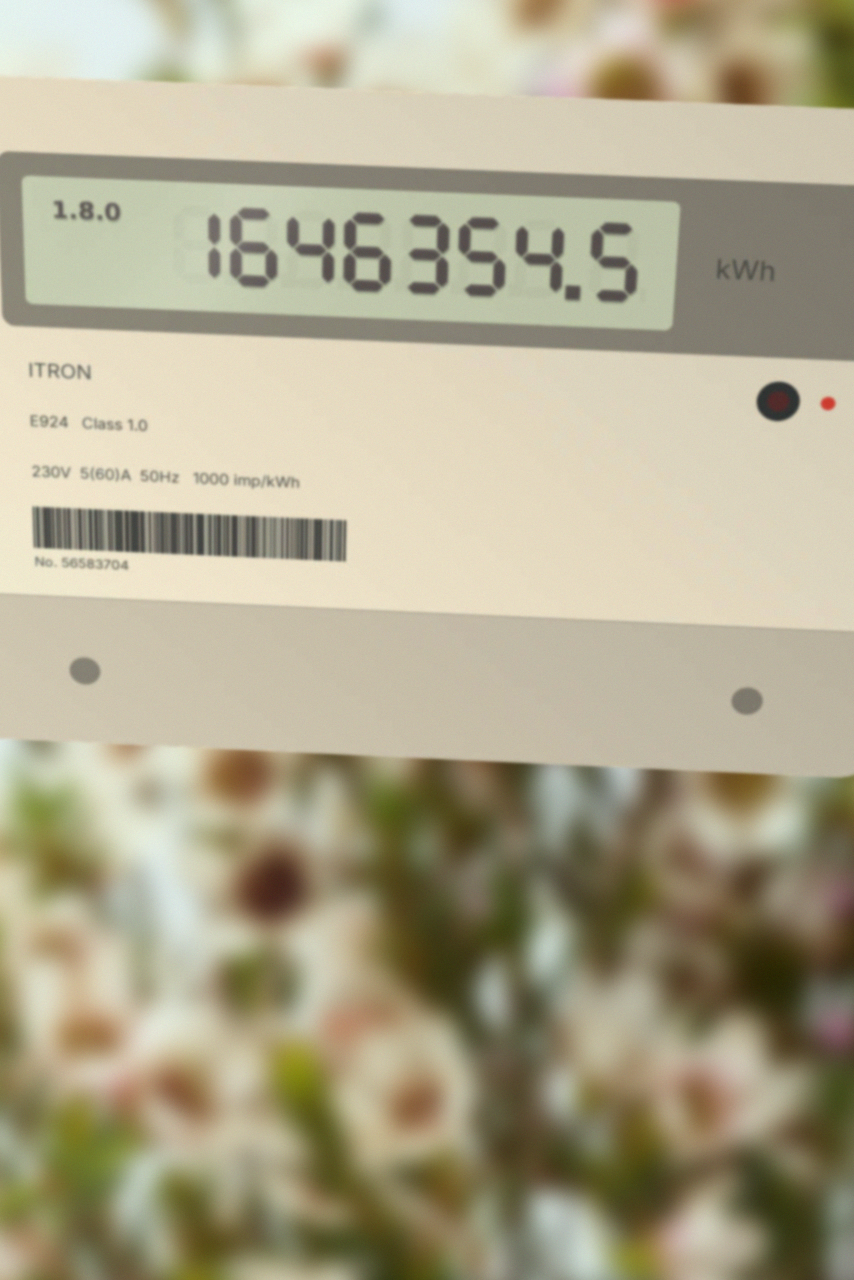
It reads **1646354.5** kWh
